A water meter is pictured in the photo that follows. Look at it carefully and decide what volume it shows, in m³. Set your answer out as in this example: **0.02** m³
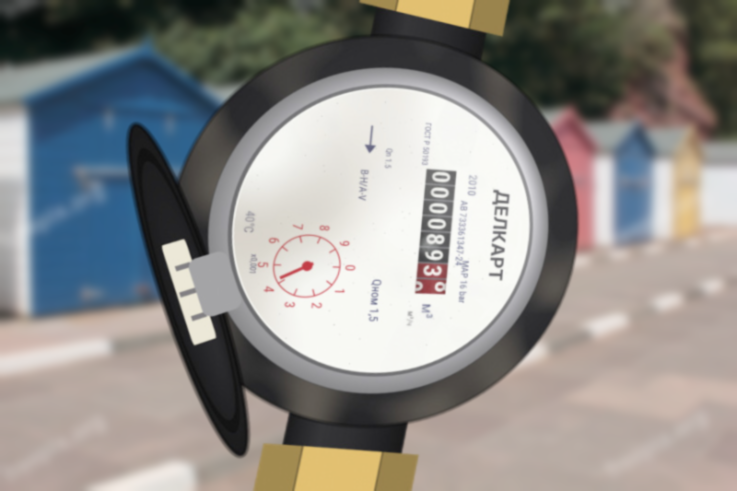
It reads **89.384** m³
